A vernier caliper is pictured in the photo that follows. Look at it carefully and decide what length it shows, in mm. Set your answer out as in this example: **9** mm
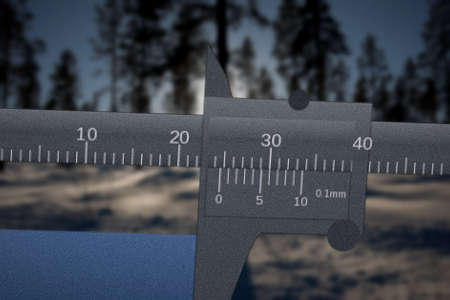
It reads **24.6** mm
